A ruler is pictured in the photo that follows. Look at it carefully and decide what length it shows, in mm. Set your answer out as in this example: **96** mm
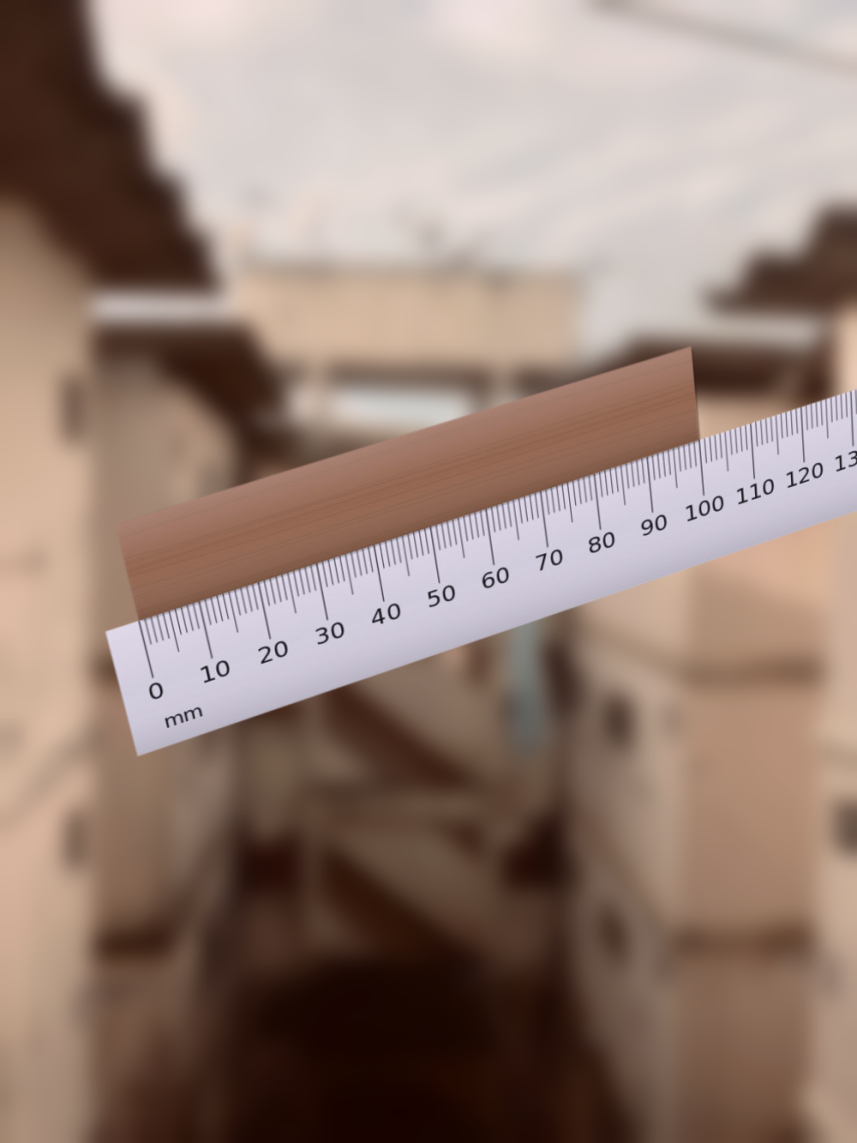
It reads **100** mm
